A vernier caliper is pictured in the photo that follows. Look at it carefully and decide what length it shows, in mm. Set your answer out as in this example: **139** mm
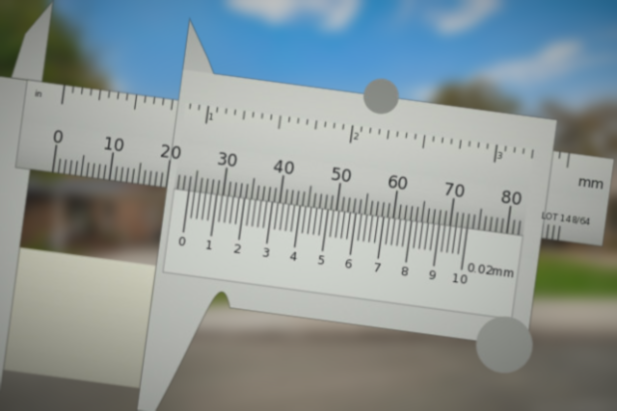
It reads **24.0** mm
